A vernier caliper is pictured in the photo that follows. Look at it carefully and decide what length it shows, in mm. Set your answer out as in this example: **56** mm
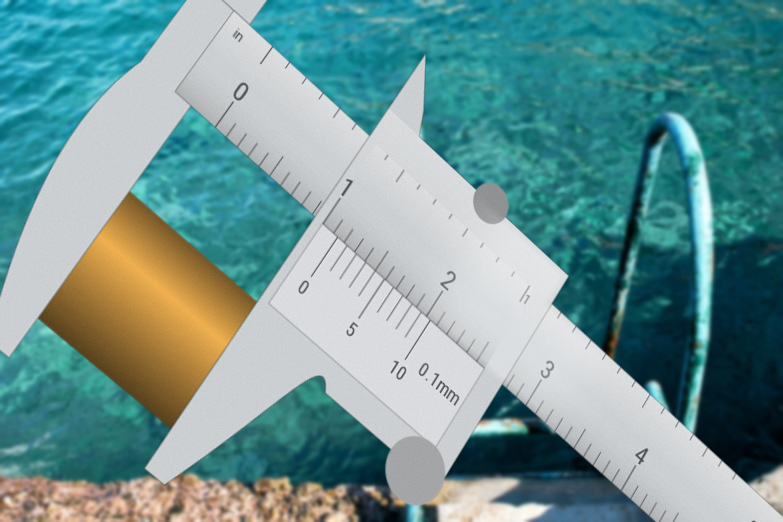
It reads **11.4** mm
